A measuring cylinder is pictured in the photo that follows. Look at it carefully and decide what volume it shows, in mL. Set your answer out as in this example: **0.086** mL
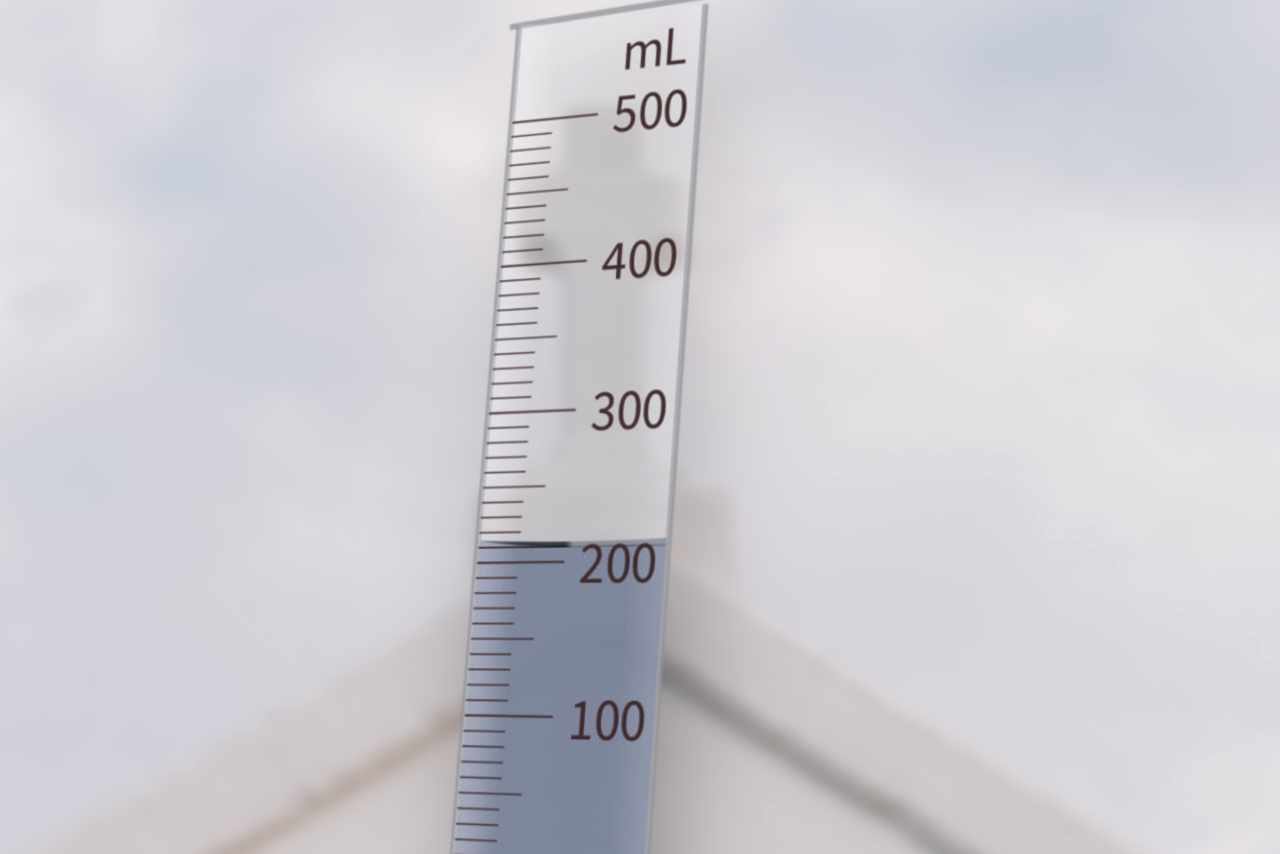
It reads **210** mL
